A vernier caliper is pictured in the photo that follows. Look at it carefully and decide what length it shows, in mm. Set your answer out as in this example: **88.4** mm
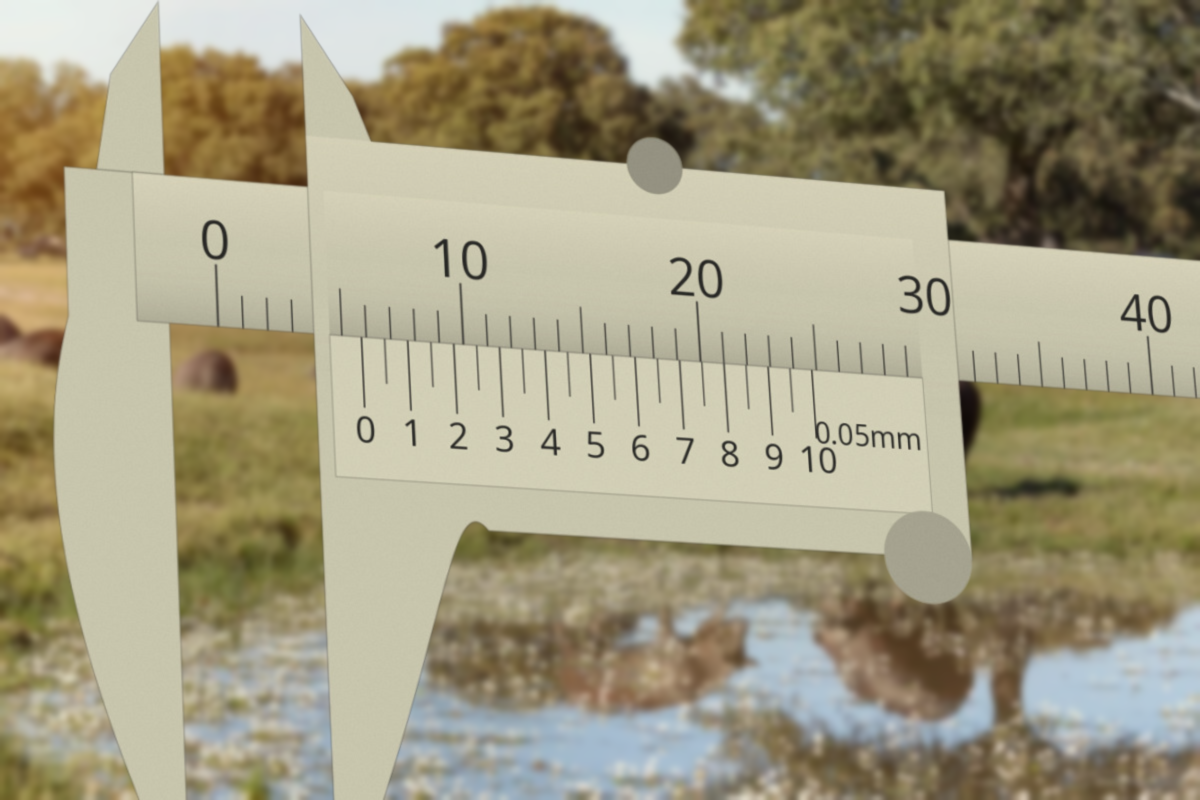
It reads **5.8** mm
